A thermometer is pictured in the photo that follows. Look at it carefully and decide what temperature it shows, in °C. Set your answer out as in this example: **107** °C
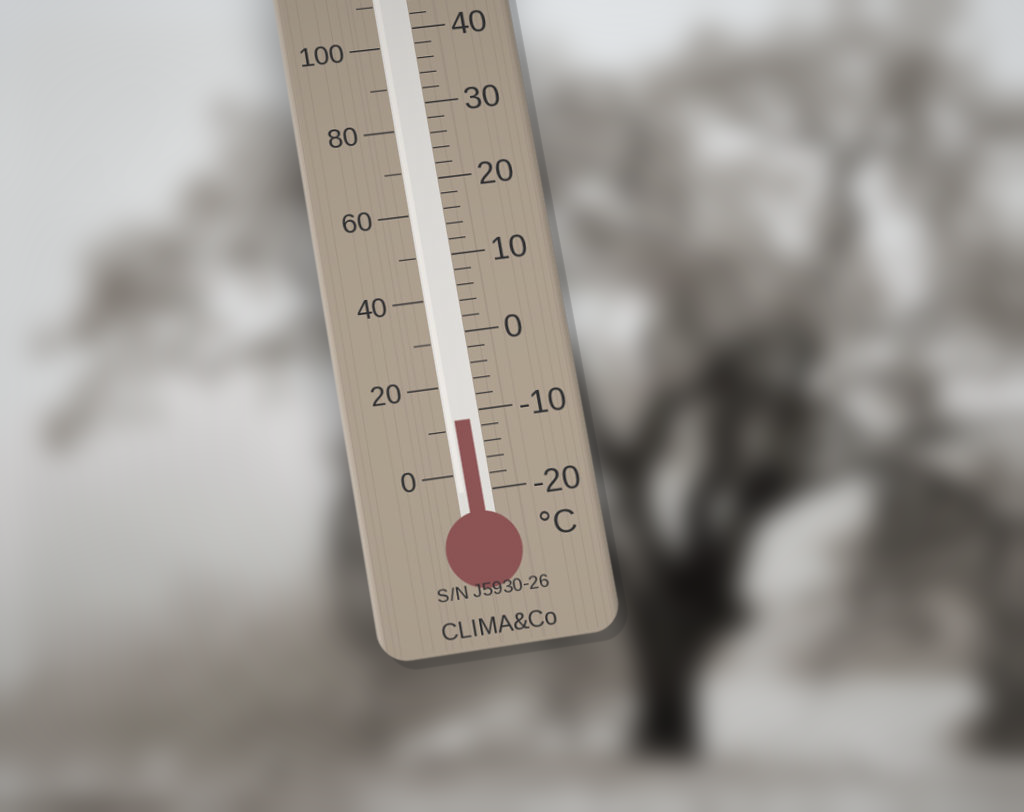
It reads **-11** °C
